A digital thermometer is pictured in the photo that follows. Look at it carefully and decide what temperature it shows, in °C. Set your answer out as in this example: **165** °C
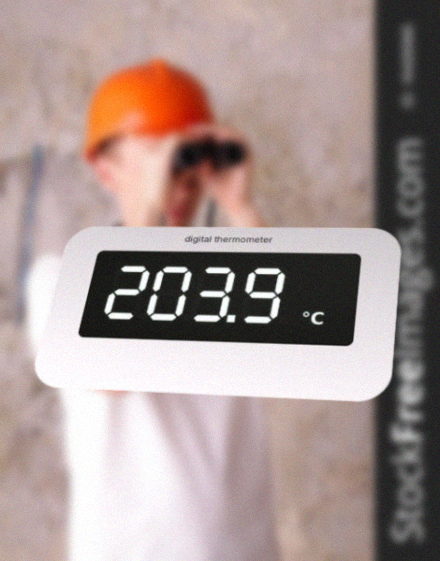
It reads **203.9** °C
